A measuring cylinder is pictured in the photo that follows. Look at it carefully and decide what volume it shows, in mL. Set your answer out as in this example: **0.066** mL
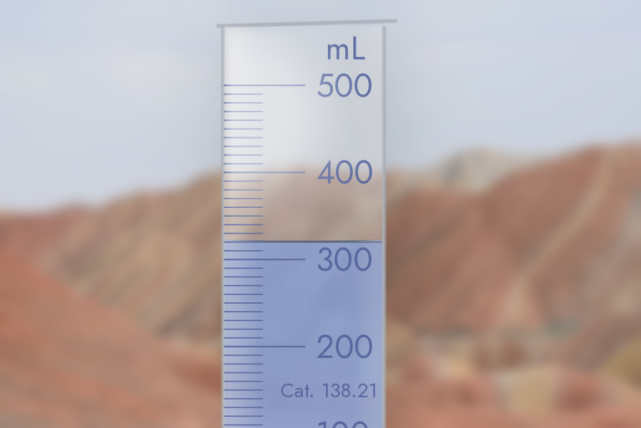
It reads **320** mL
